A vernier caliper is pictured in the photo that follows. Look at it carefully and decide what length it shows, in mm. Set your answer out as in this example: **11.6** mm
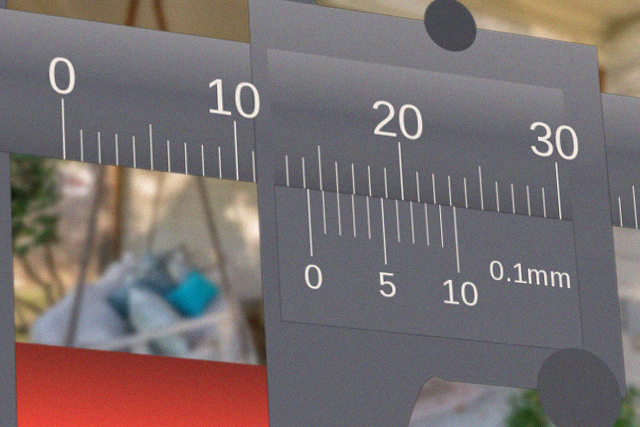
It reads **14.2** mm
